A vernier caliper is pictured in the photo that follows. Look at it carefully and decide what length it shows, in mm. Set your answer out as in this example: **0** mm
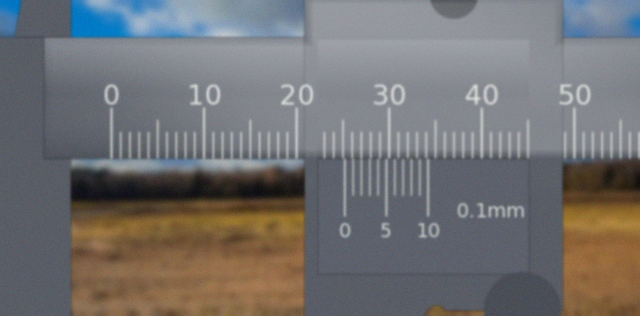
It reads **25.2** mm
